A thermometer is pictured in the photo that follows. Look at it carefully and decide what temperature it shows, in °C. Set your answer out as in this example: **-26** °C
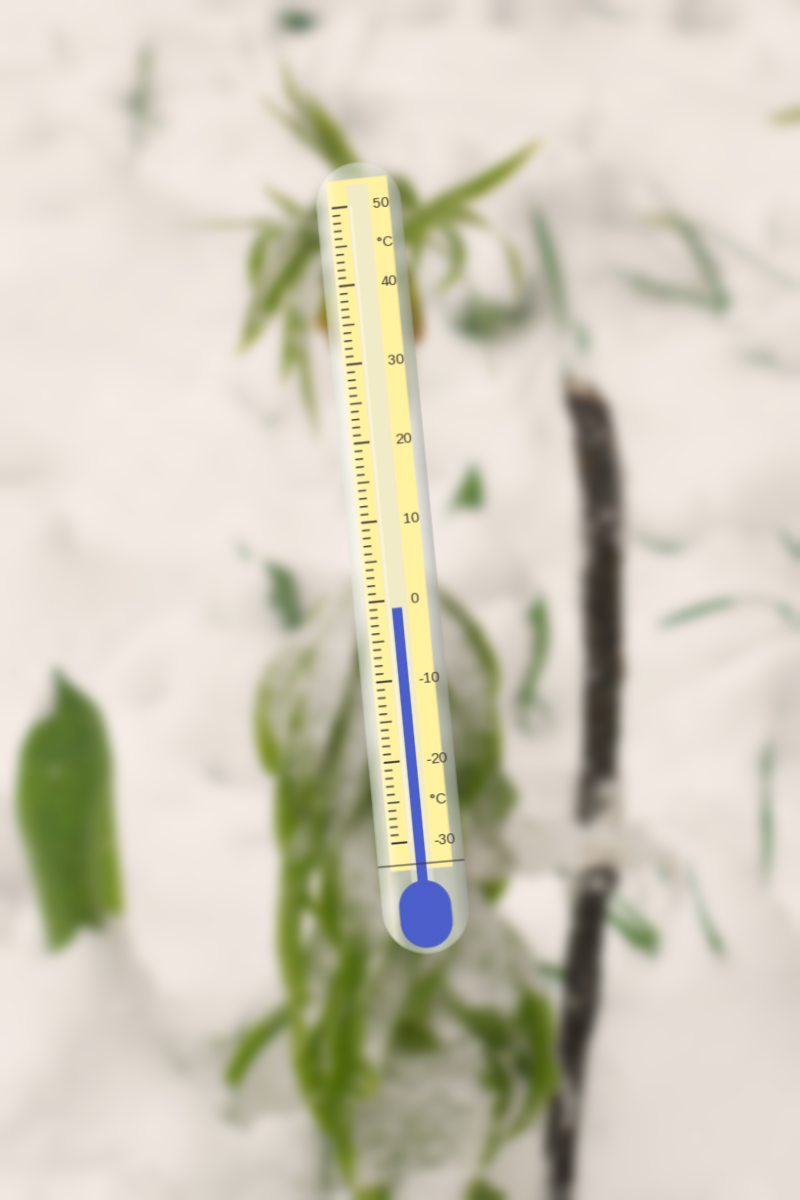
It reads **-1** °C
